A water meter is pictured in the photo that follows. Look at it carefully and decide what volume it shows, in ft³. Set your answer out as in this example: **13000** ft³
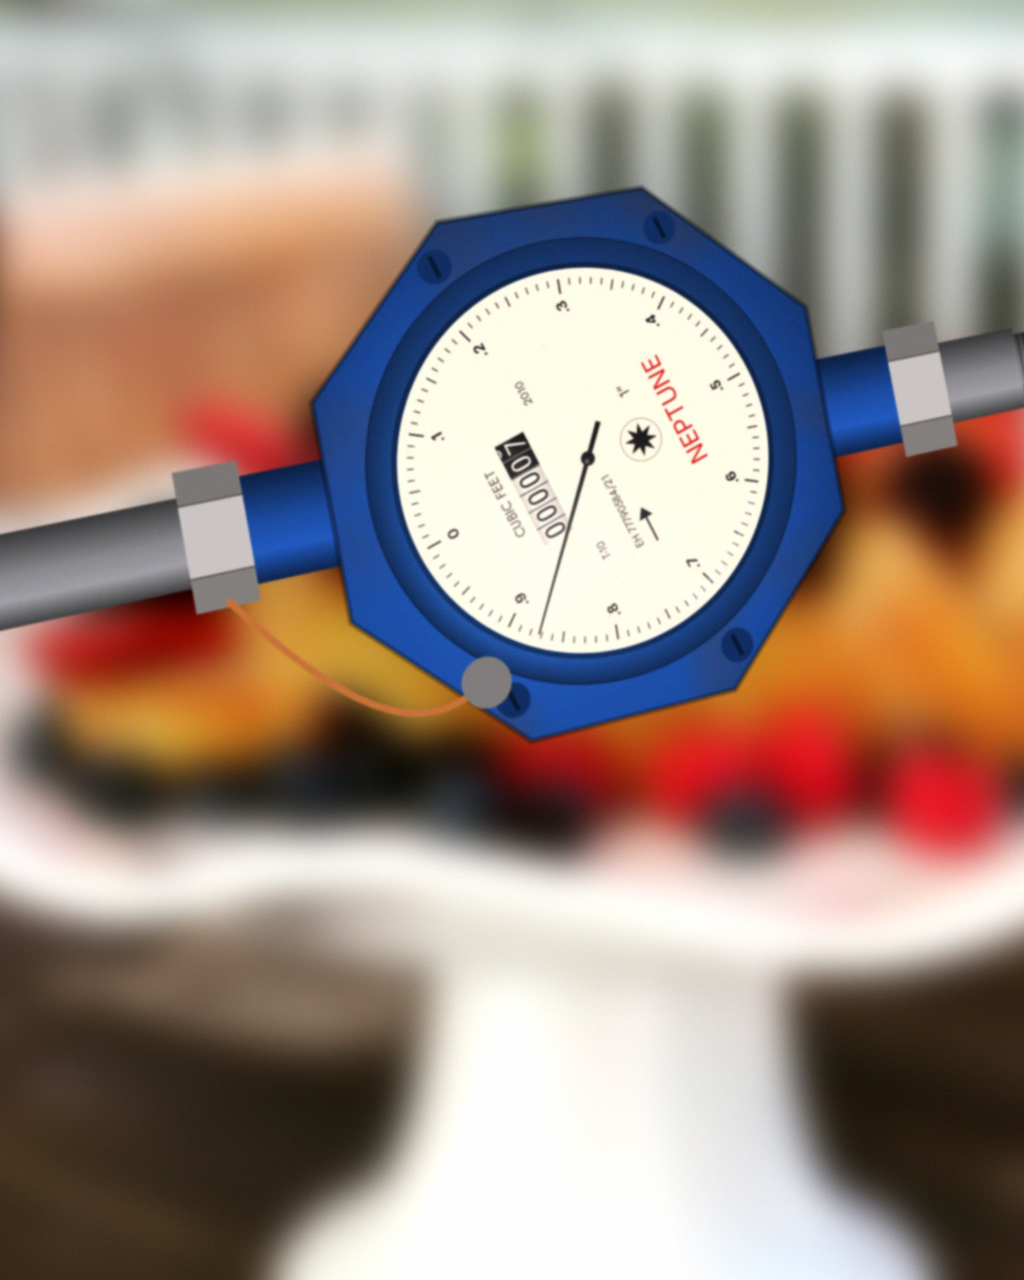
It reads **6.87** ft³
